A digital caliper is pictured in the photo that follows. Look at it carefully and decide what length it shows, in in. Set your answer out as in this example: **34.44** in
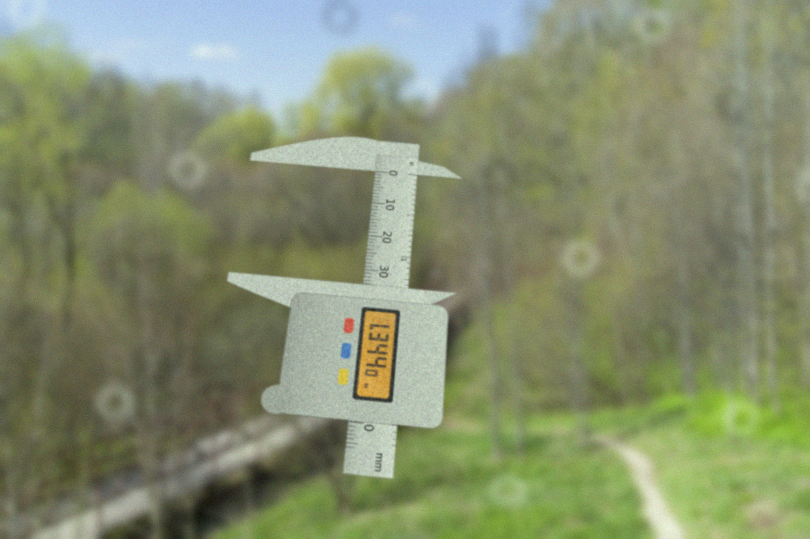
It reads **1.3440** in
